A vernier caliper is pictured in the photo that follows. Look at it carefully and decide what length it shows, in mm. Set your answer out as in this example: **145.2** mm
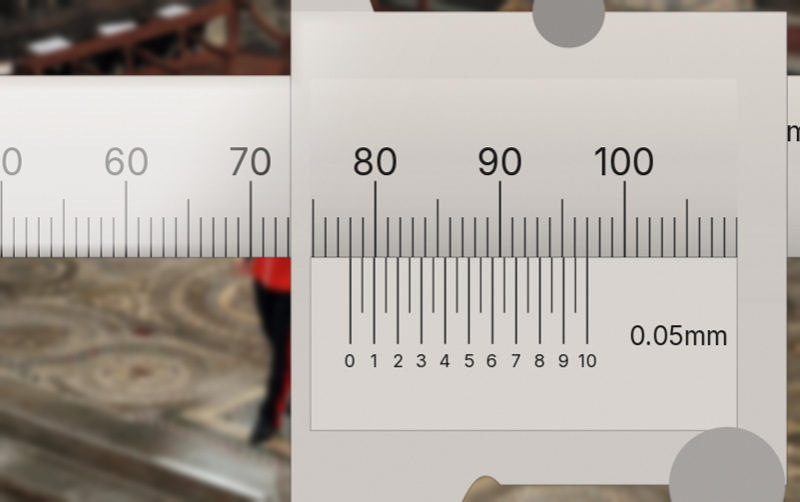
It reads **78.0** mm
